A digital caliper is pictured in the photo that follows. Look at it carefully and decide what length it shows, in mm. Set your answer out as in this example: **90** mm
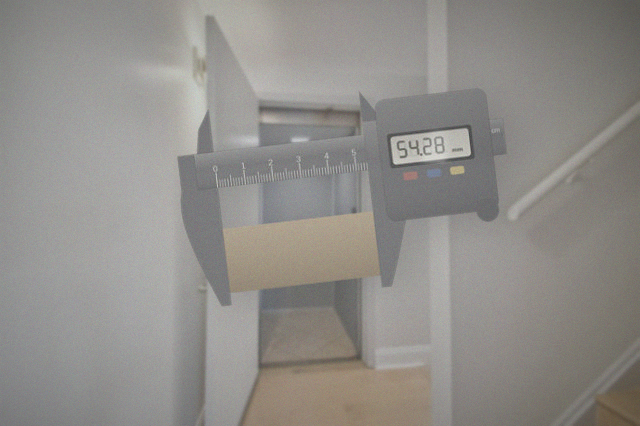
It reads **54.28** mm
